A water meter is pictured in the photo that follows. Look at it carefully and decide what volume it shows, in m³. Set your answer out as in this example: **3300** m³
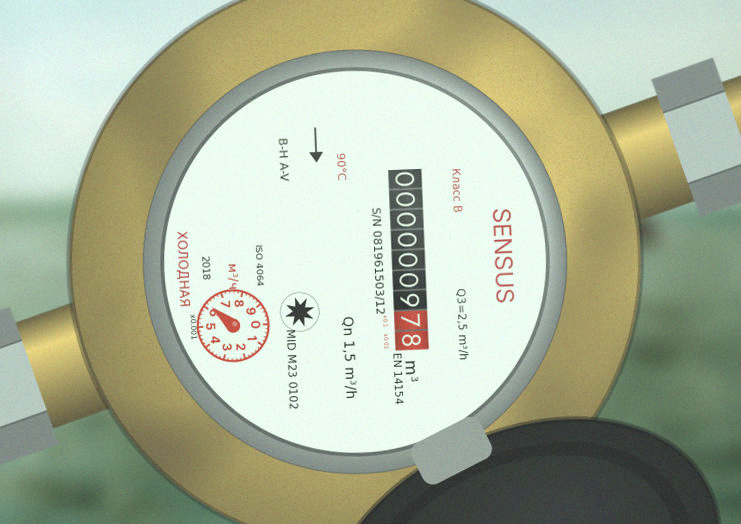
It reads **9.786** m³
